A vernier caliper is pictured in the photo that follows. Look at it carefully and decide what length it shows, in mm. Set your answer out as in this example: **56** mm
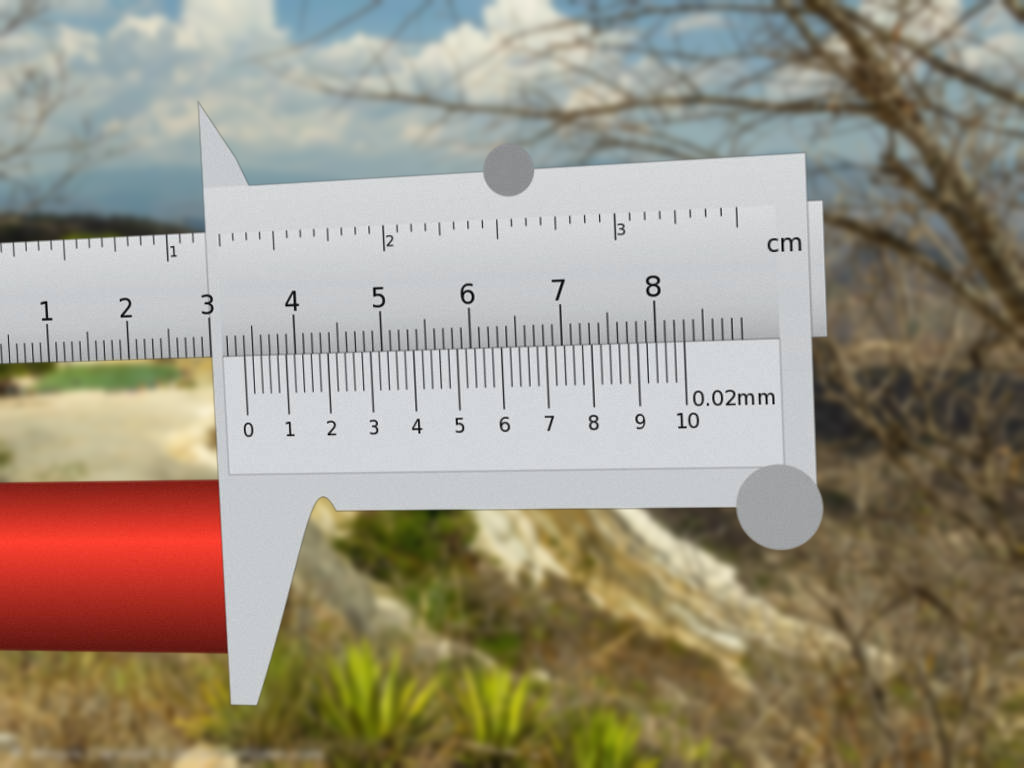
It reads **34.0** mm
